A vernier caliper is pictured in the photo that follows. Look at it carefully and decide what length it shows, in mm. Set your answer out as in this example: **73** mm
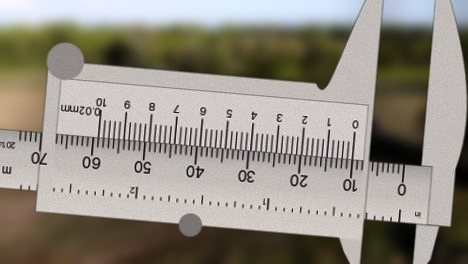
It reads **10.0** mm
